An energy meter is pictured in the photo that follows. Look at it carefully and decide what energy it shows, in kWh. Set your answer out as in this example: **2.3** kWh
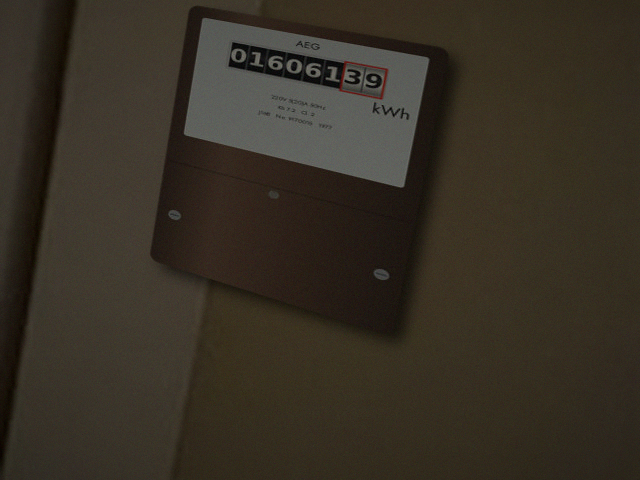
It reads **16061.39** kWh
